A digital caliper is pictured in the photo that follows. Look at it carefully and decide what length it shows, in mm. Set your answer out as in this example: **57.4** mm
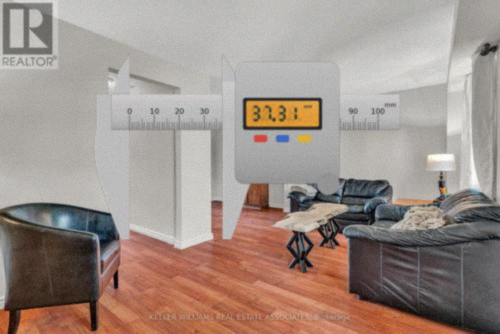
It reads **37.31** mm
